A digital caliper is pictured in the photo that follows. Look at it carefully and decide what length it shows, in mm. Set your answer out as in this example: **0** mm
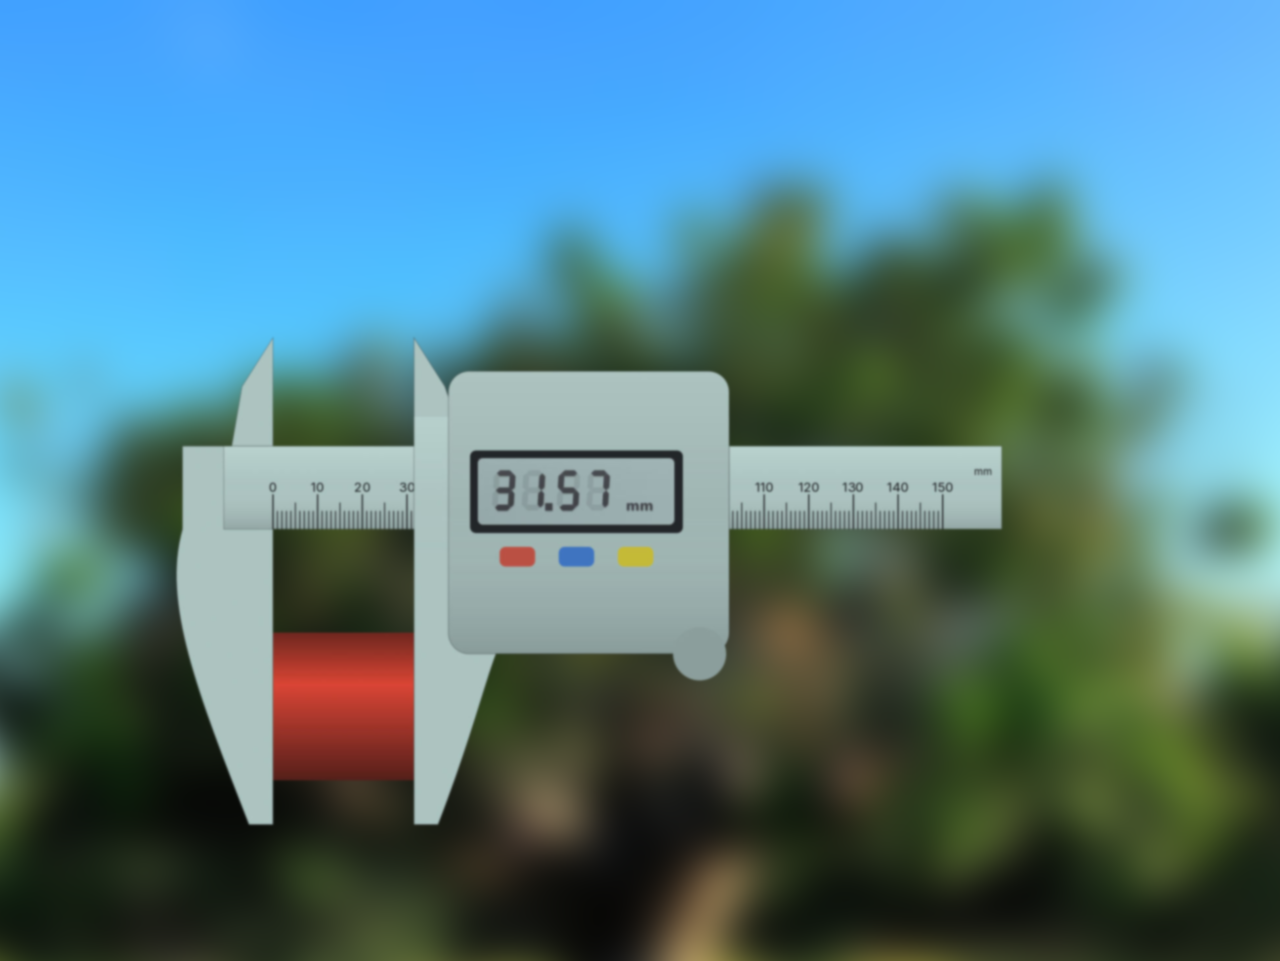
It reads **31.57** mm
